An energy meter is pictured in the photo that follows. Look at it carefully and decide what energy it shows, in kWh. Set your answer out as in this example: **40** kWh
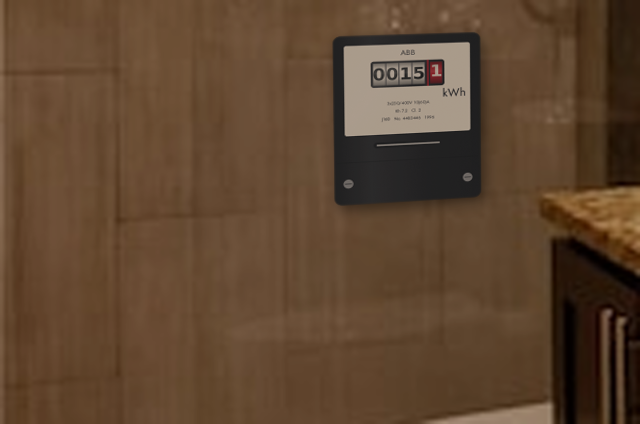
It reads **15.1** kWh
